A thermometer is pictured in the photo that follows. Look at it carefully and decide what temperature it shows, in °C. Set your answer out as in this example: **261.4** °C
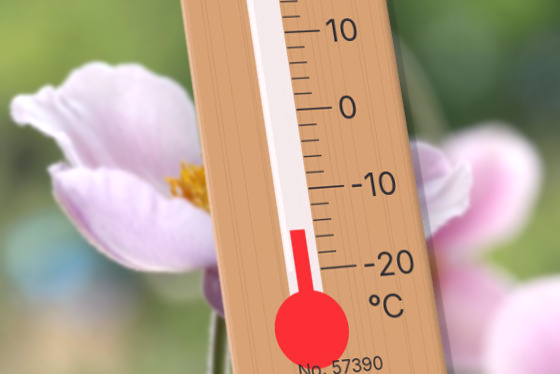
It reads **-15** °C
